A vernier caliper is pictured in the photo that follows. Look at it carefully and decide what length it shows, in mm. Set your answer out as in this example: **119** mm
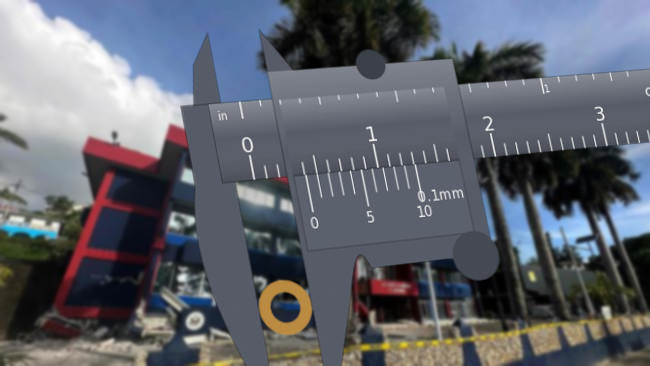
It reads **4.1** mm
